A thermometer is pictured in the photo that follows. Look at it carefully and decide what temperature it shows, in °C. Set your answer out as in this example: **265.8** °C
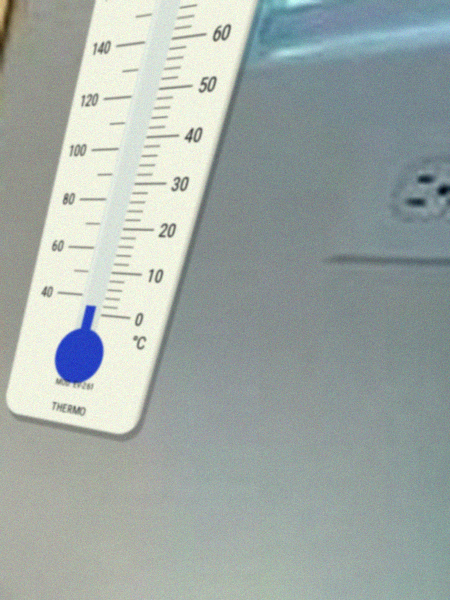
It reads **2** °C
